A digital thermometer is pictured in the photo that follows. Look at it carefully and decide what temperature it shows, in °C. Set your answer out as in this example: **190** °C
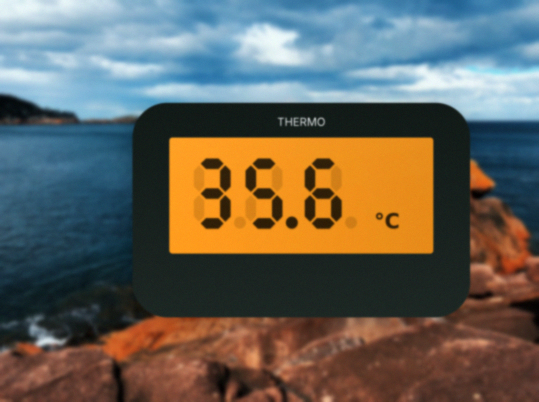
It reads **35.6** °C
